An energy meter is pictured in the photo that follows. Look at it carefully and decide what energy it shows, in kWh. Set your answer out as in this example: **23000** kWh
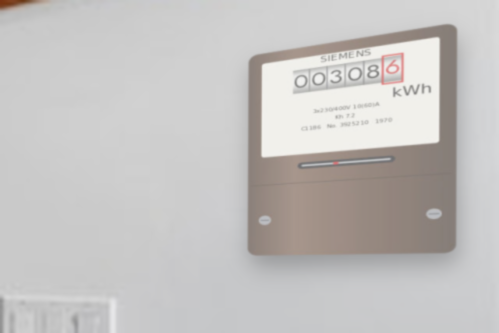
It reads **308.6** kWh
